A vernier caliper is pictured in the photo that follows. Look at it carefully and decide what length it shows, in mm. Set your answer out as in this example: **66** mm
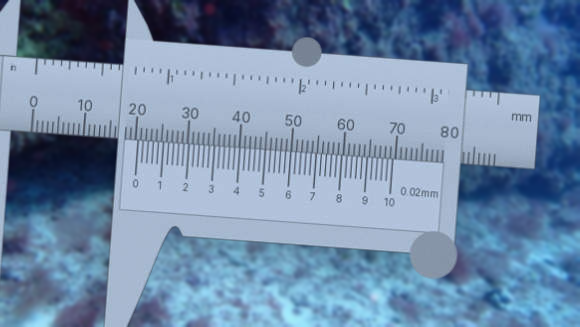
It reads **20.5** mm
